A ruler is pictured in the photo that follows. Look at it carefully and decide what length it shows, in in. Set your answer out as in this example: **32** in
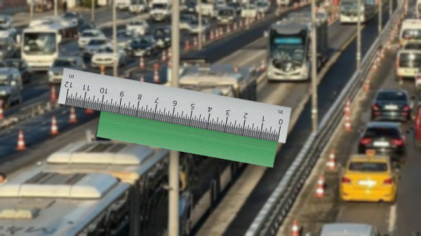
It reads **10** in
